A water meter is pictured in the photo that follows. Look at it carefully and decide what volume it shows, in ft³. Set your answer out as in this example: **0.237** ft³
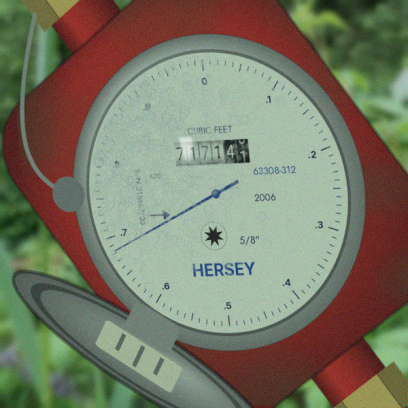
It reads **717140.68** ft³
